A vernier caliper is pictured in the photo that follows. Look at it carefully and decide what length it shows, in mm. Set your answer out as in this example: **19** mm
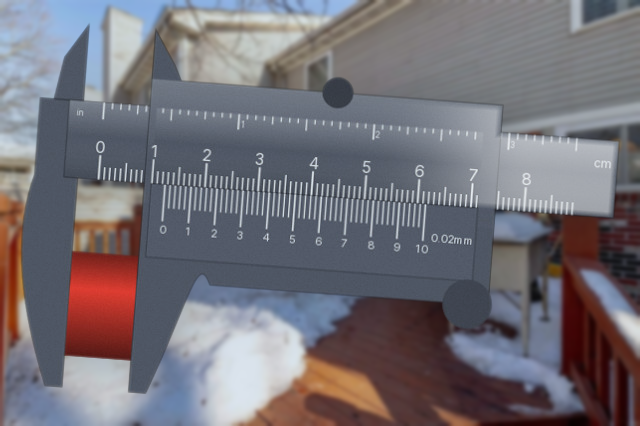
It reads **12.5** mm
